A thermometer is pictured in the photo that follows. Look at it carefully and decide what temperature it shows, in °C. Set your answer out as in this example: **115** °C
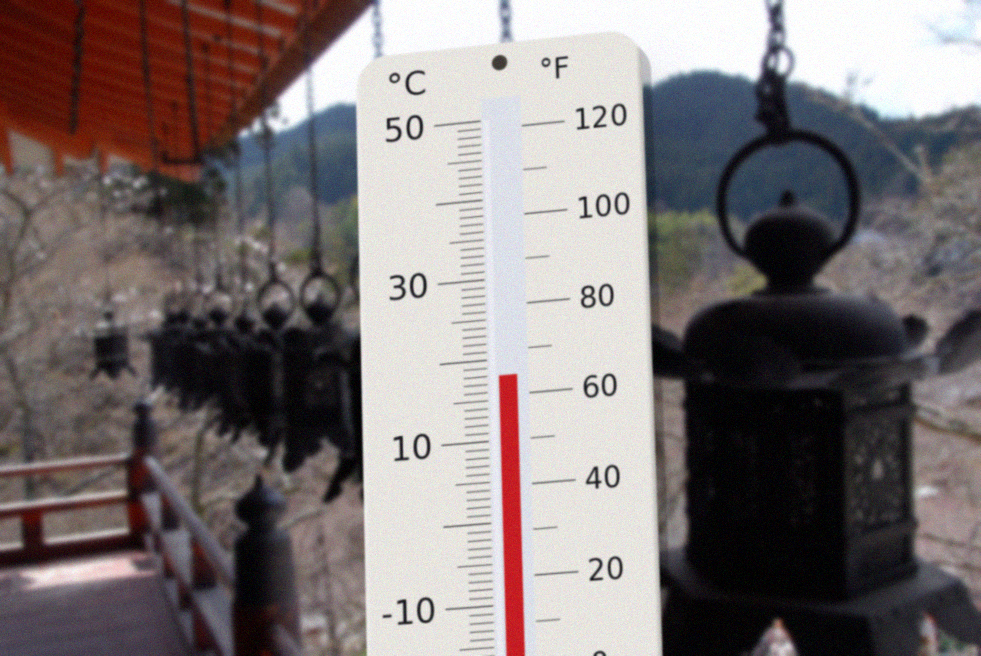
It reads **18** °C
